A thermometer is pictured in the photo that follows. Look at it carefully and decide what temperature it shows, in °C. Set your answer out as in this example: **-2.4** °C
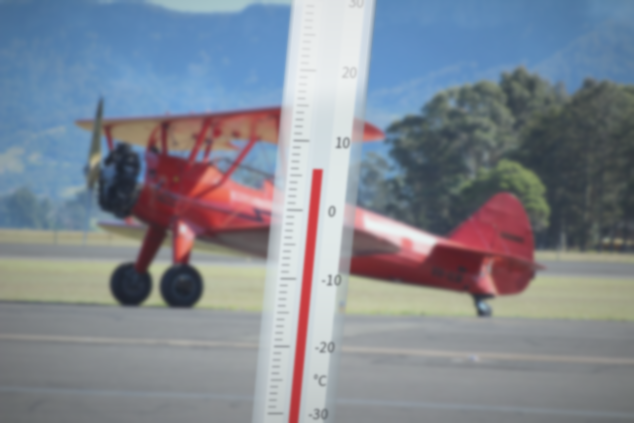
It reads **6** °C
